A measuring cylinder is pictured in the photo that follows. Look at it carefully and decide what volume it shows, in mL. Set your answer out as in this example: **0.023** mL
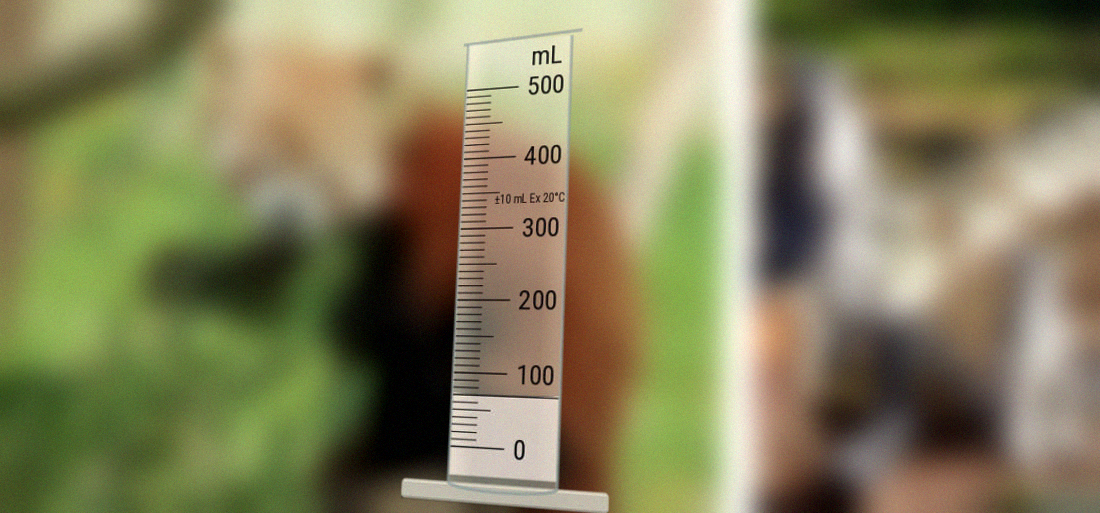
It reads **70** mL
